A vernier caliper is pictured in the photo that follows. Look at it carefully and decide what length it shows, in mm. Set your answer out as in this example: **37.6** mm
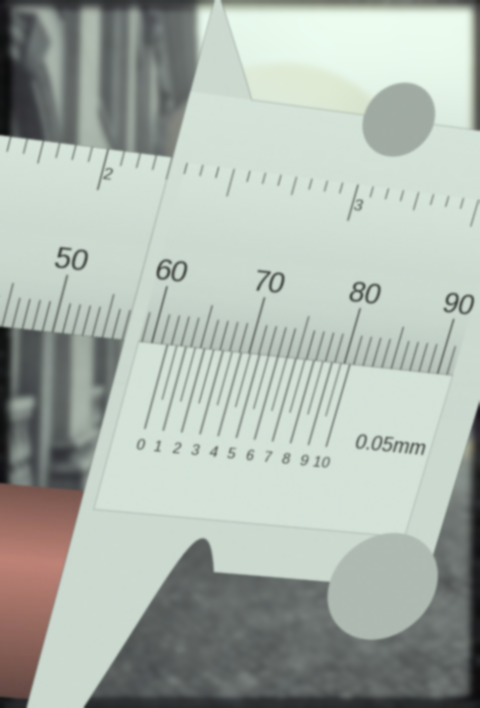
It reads **61.6** mm
